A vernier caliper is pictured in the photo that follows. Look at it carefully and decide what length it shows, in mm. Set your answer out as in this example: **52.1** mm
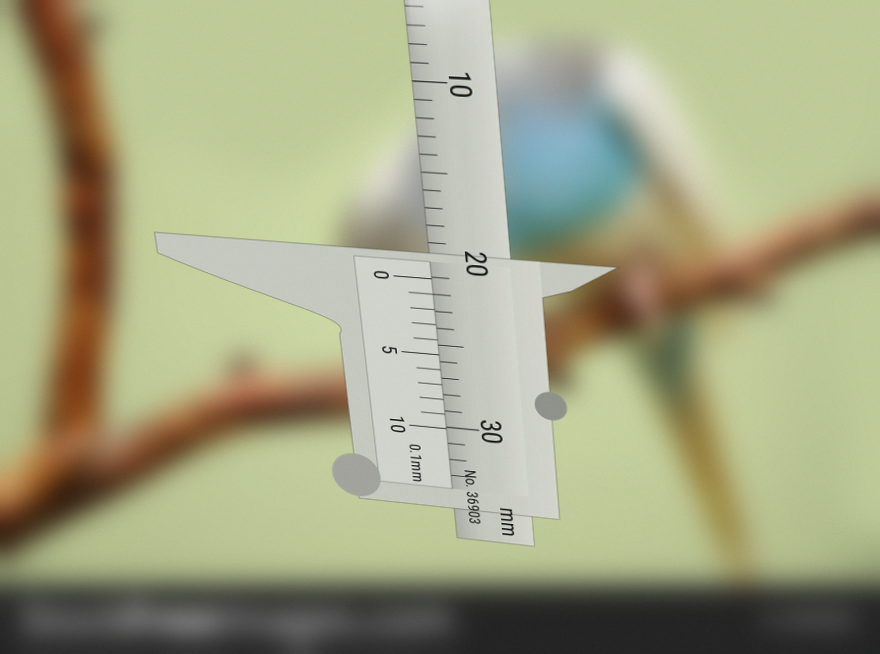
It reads **21.1** mm
